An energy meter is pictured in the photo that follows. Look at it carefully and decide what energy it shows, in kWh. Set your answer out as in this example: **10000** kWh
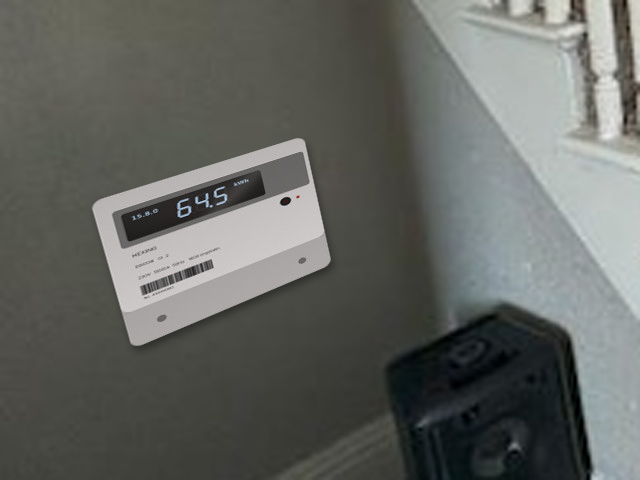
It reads **64.5** kWh
